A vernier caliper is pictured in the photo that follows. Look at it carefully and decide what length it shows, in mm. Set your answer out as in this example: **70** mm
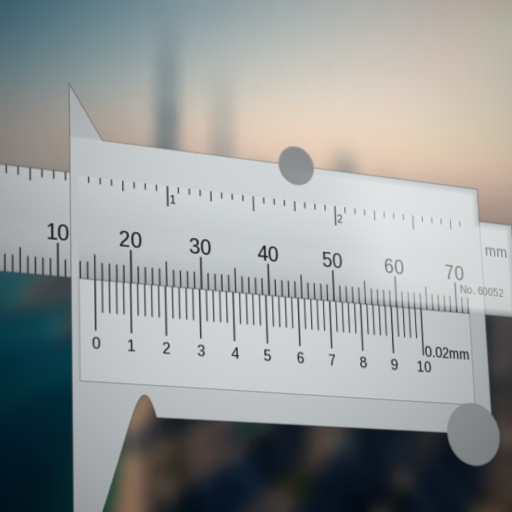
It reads **15.0** mm
